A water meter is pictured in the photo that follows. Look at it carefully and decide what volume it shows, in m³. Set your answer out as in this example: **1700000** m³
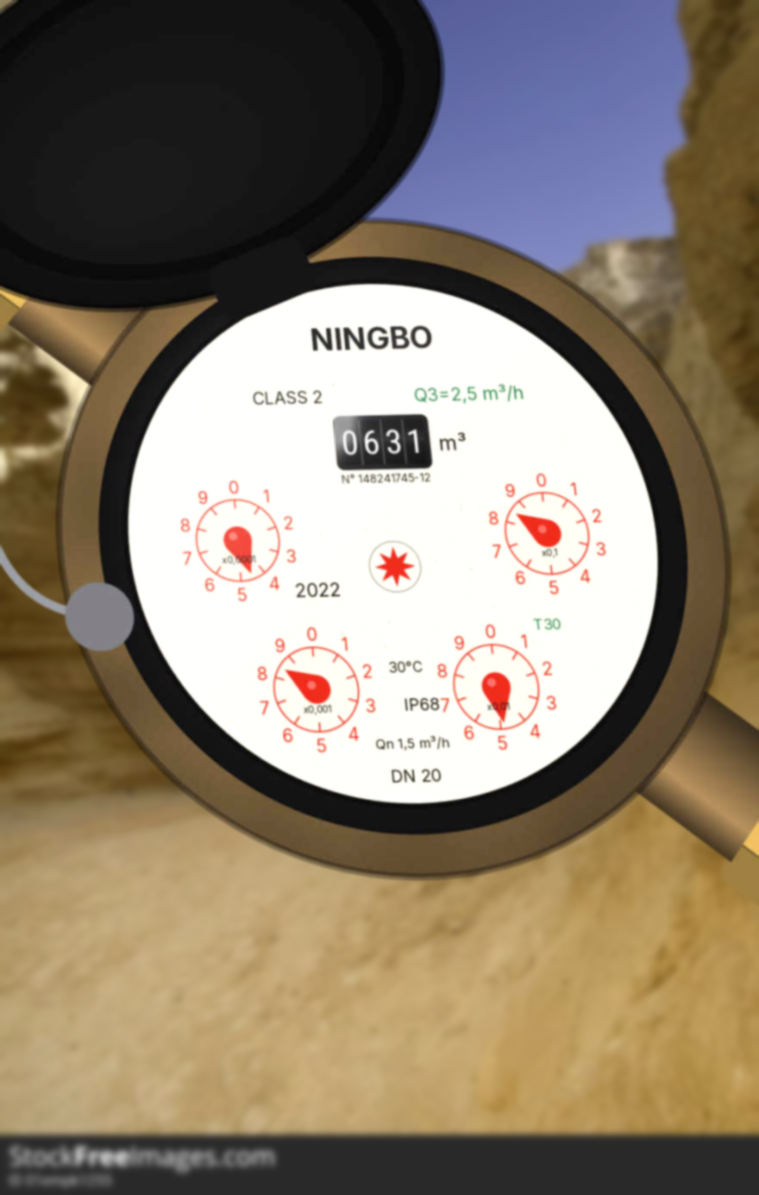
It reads **631.8484** m³
